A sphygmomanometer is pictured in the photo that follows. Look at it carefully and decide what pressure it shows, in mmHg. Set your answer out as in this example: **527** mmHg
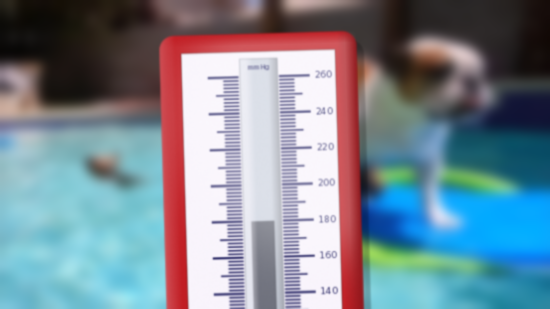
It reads **180** mmHg
